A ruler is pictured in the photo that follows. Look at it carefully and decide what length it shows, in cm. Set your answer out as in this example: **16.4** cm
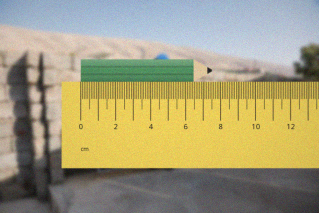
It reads **7.5** cm
